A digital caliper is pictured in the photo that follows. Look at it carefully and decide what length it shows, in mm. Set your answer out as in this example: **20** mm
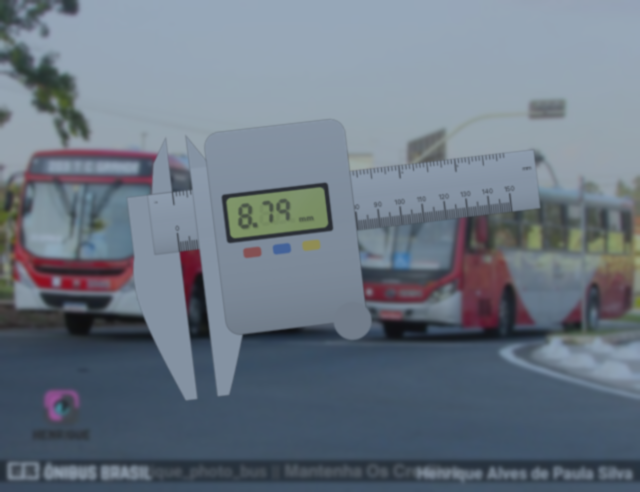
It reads **8.79** mm
